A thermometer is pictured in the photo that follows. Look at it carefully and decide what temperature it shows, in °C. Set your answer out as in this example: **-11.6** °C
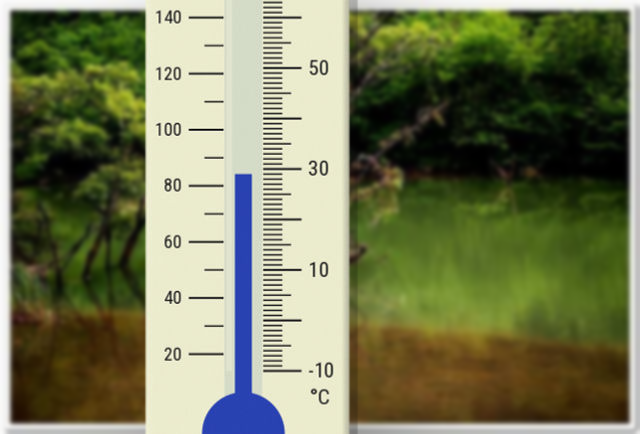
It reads **29** °C
